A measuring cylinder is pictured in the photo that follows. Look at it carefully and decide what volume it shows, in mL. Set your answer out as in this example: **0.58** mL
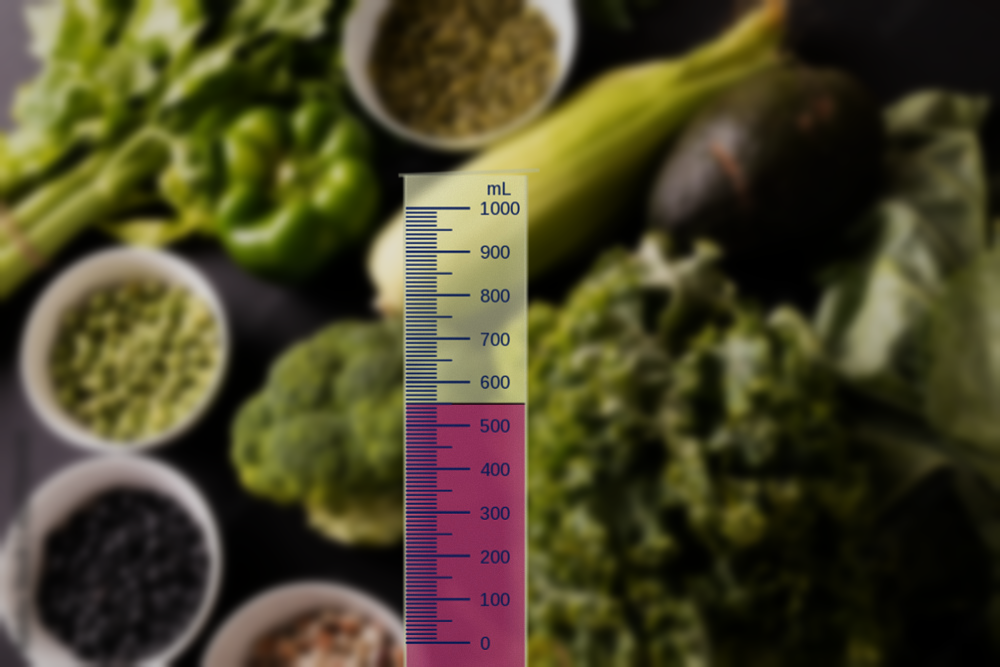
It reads **550** mL
